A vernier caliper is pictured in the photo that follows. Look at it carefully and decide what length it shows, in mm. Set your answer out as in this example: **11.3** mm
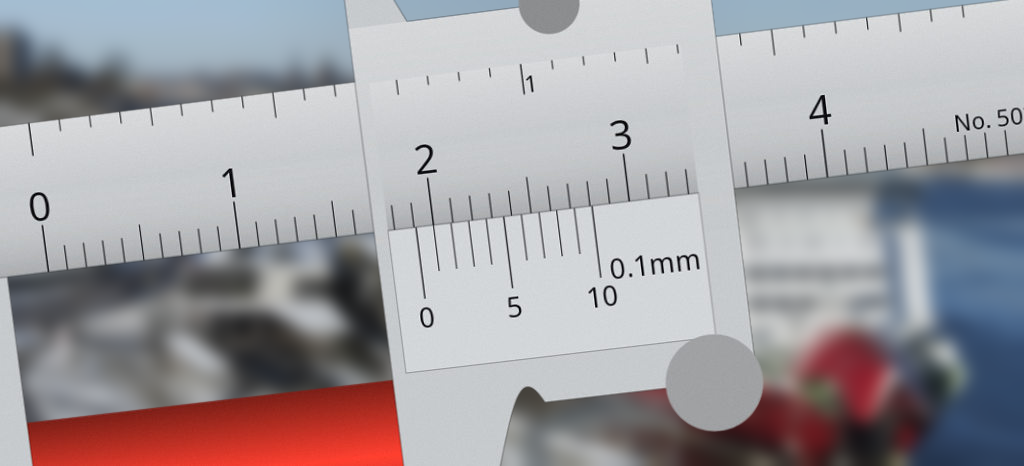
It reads **19.1** mm
